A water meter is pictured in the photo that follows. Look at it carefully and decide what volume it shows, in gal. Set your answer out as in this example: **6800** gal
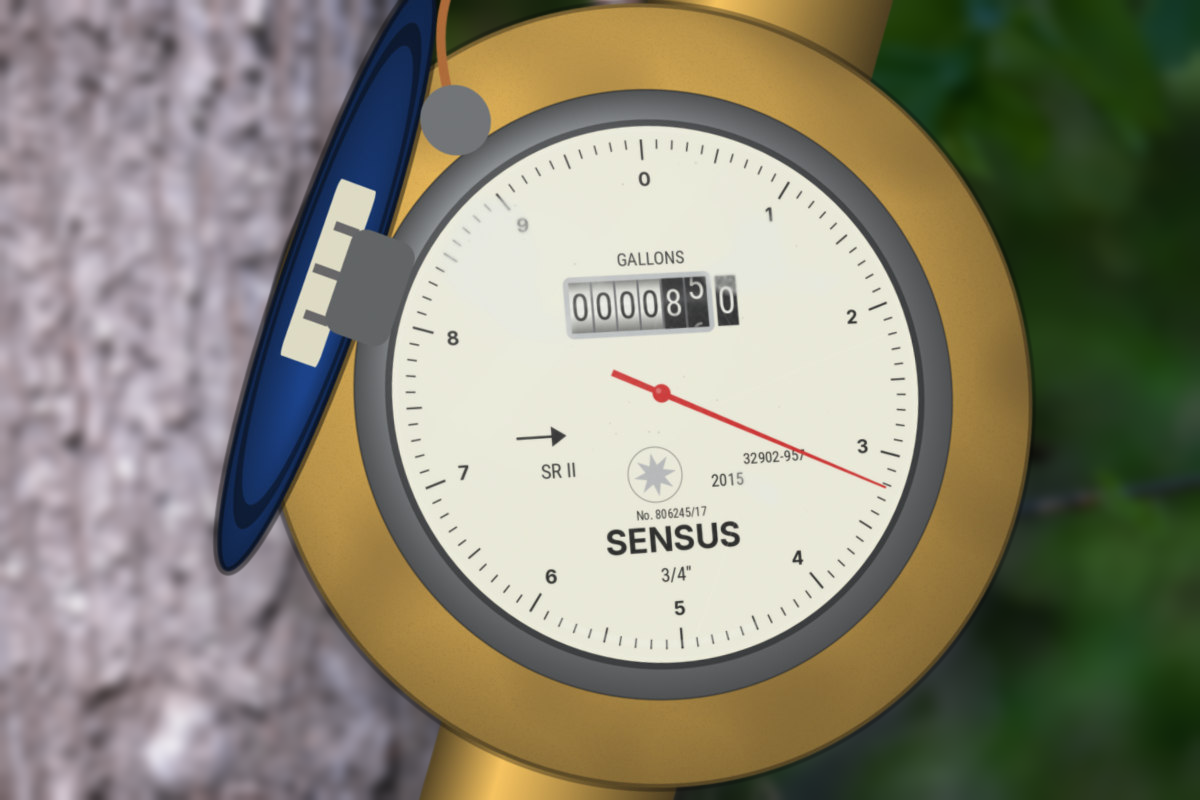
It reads **853.2** gal
